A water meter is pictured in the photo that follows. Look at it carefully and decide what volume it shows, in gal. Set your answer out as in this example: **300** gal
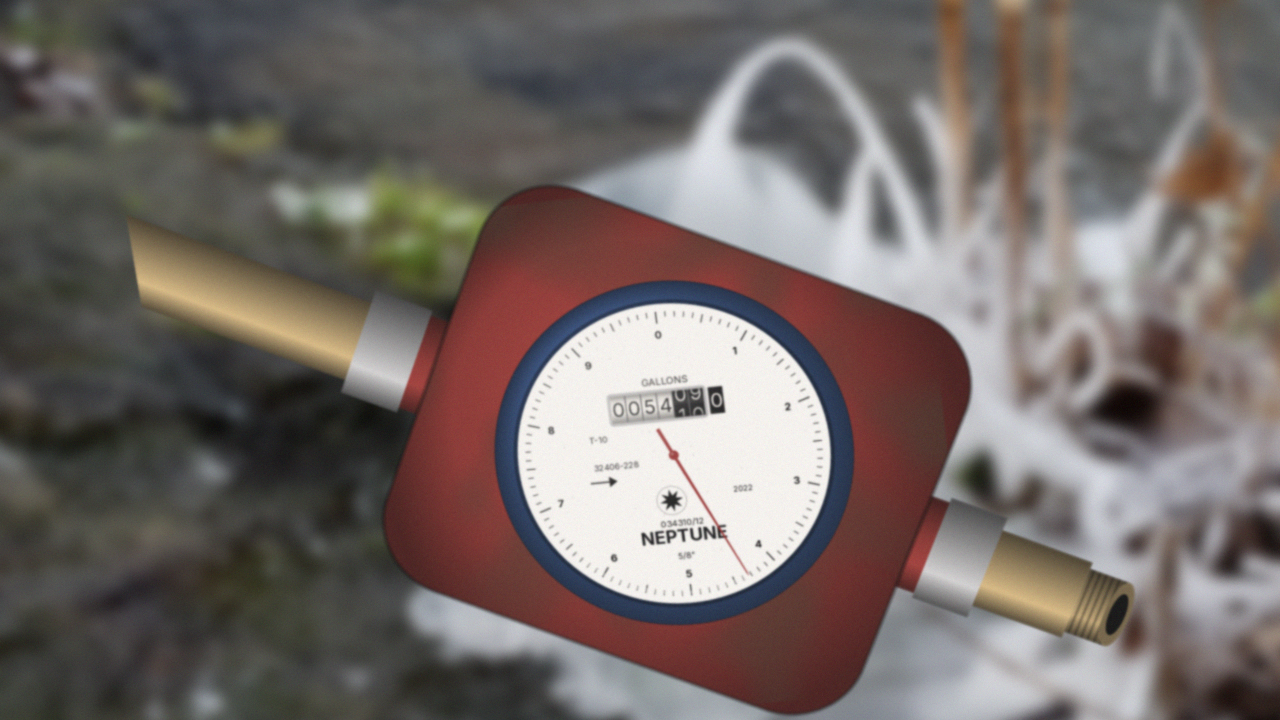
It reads **54094.3** gal
